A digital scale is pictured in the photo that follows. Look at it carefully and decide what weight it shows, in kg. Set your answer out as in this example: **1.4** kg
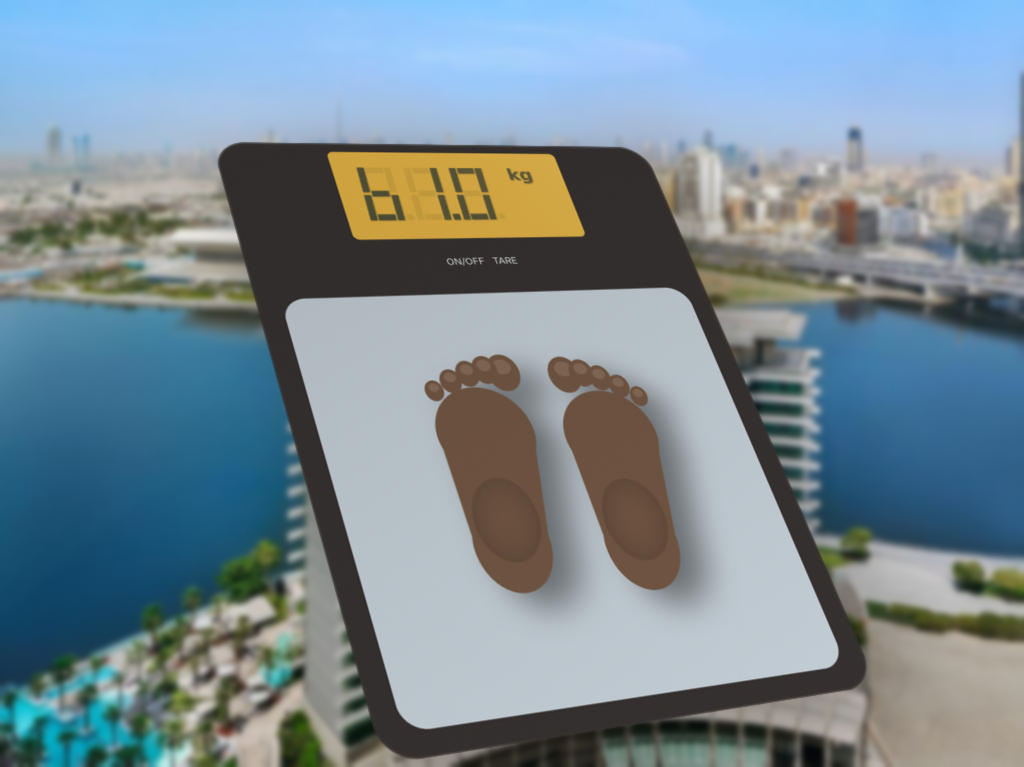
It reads **61.0** kg
